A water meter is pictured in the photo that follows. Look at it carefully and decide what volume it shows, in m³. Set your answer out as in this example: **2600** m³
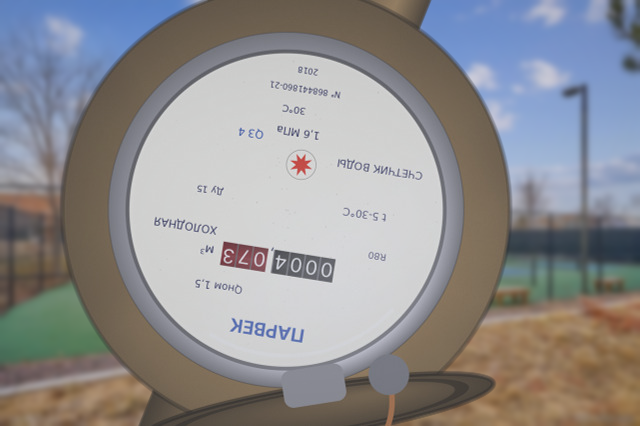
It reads **4.073** m³
